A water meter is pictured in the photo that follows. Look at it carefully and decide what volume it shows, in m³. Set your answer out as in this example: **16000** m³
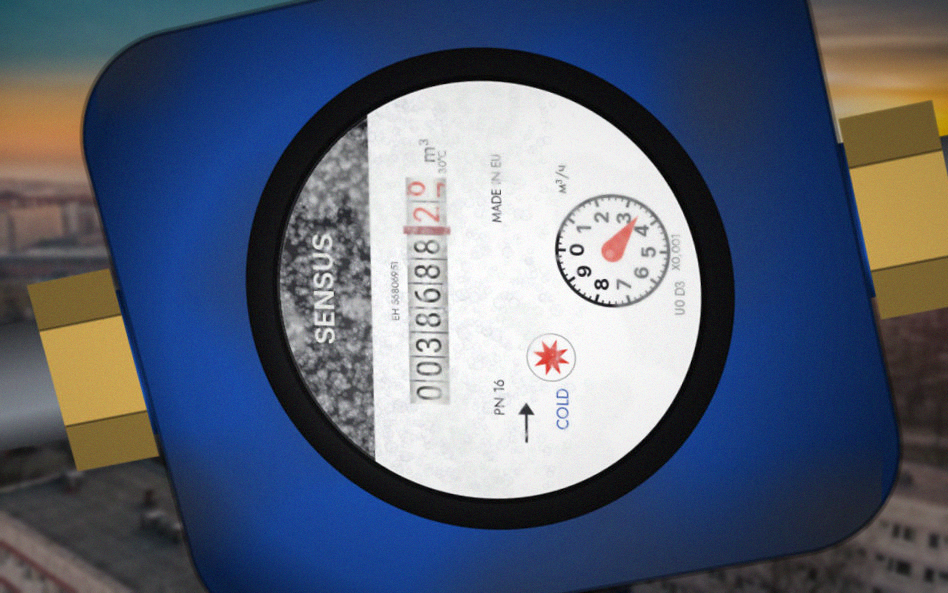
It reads **38688.263** m³
